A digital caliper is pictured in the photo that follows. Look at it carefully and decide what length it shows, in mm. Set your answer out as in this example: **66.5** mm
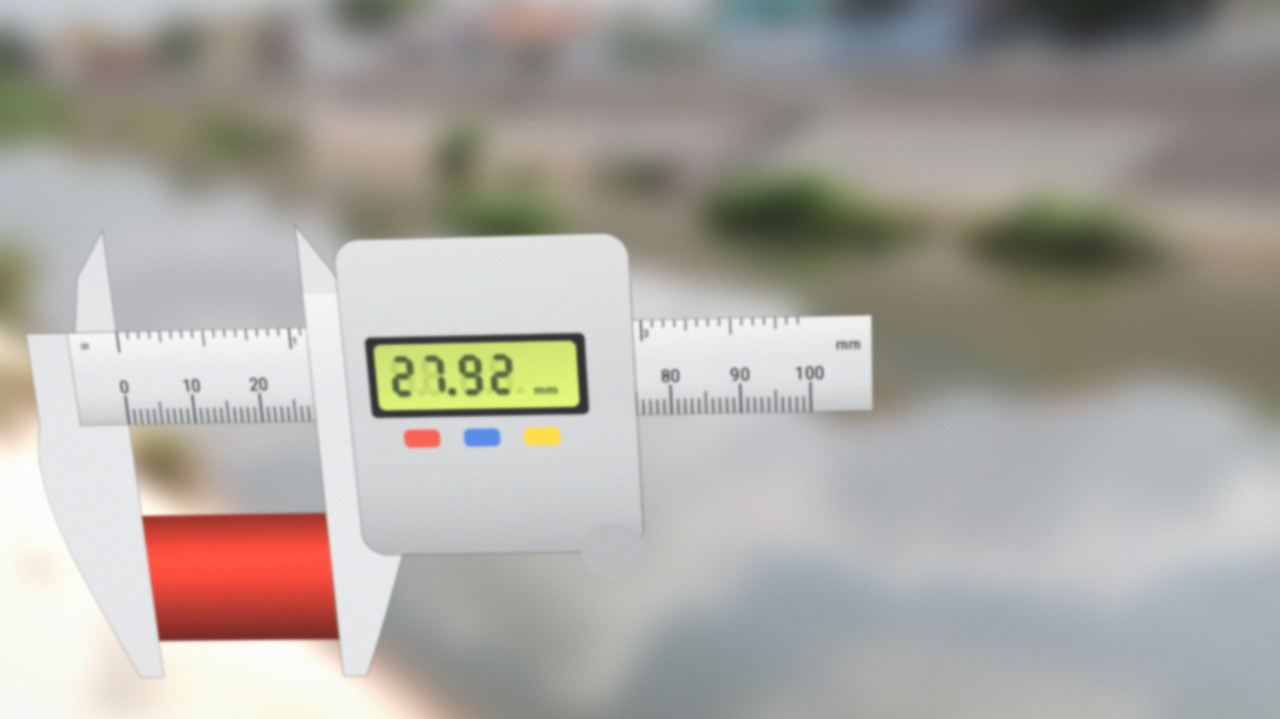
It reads **27.92** mm
